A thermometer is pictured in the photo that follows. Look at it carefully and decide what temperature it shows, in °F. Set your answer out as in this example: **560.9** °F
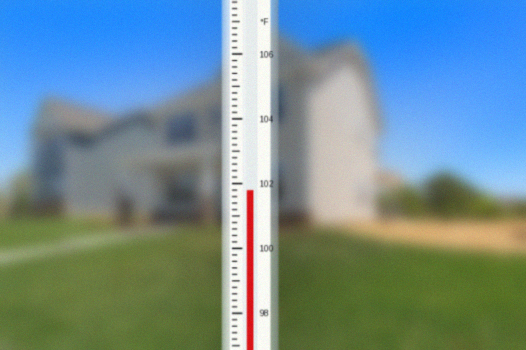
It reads **101.8** °F
